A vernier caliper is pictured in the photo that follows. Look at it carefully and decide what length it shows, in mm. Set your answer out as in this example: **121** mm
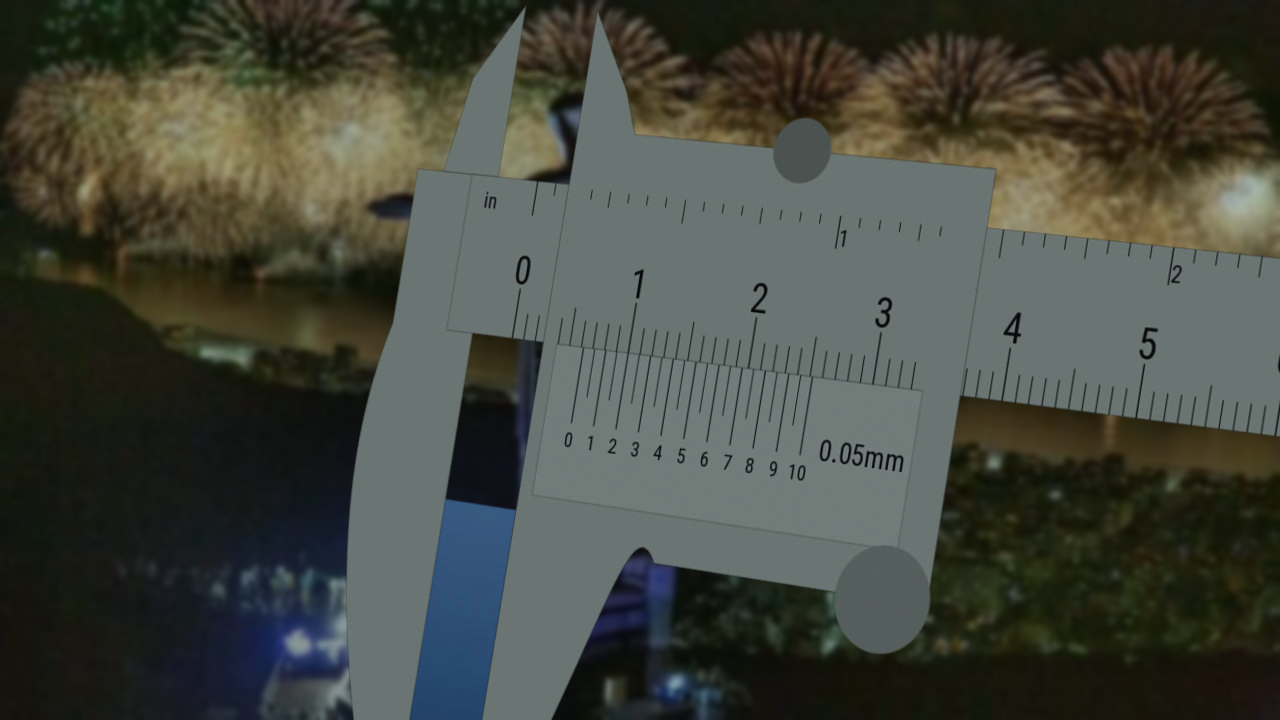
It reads **6.2** mm
